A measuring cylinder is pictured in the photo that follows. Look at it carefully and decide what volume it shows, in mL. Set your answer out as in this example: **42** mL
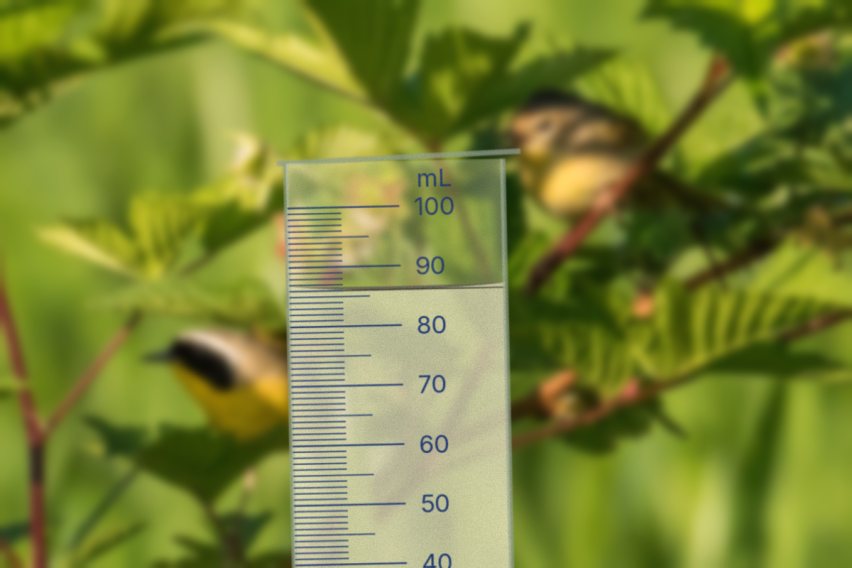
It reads **86** mL
